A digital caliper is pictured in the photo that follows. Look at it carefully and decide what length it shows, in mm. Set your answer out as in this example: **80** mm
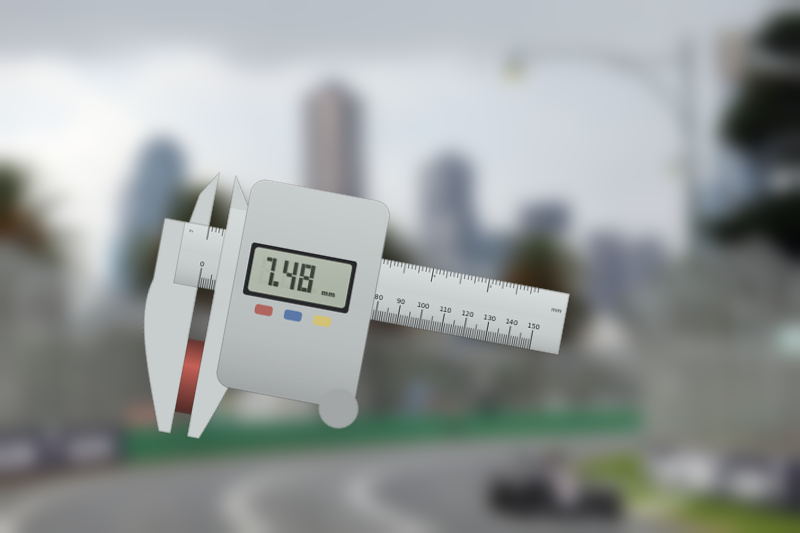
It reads **7.48** mm
